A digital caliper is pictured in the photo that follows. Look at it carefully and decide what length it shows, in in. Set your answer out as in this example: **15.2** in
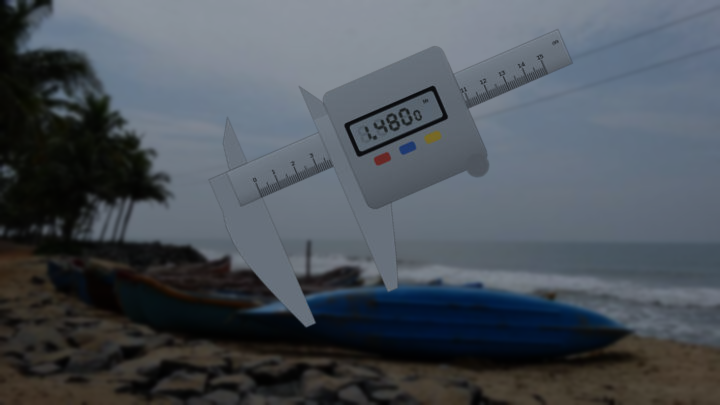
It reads **1.4800** in
